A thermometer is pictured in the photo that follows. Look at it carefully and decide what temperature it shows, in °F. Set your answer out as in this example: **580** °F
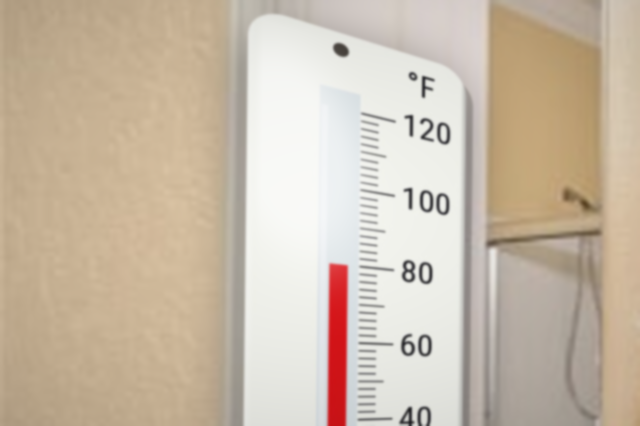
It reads **80** °F
